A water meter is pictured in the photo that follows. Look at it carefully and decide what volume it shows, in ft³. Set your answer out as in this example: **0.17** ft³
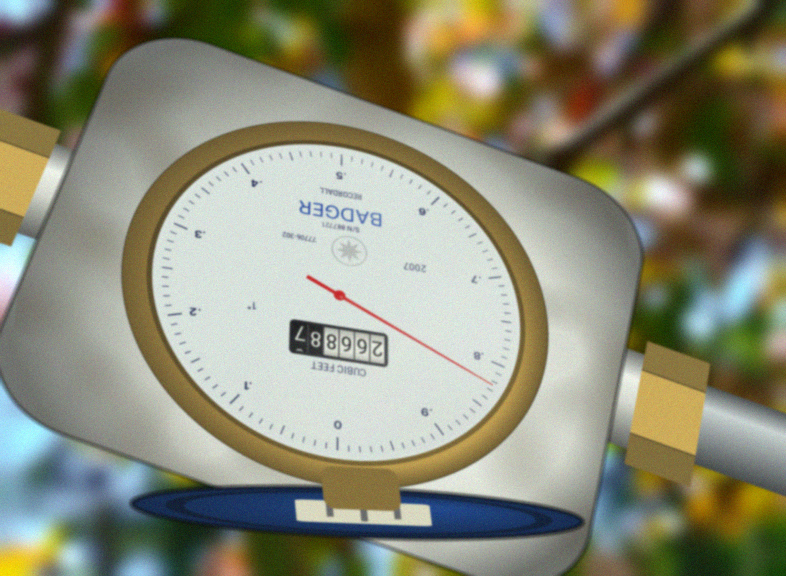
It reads **266886.82** ft³
